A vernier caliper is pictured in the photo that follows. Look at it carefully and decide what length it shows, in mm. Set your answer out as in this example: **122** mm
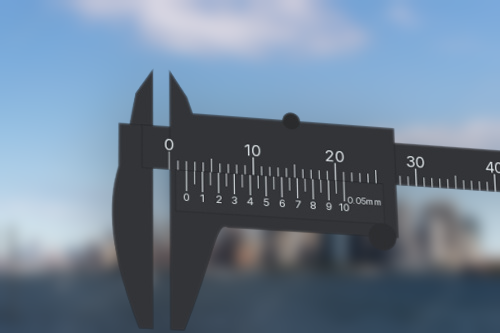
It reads **2.0** mm
